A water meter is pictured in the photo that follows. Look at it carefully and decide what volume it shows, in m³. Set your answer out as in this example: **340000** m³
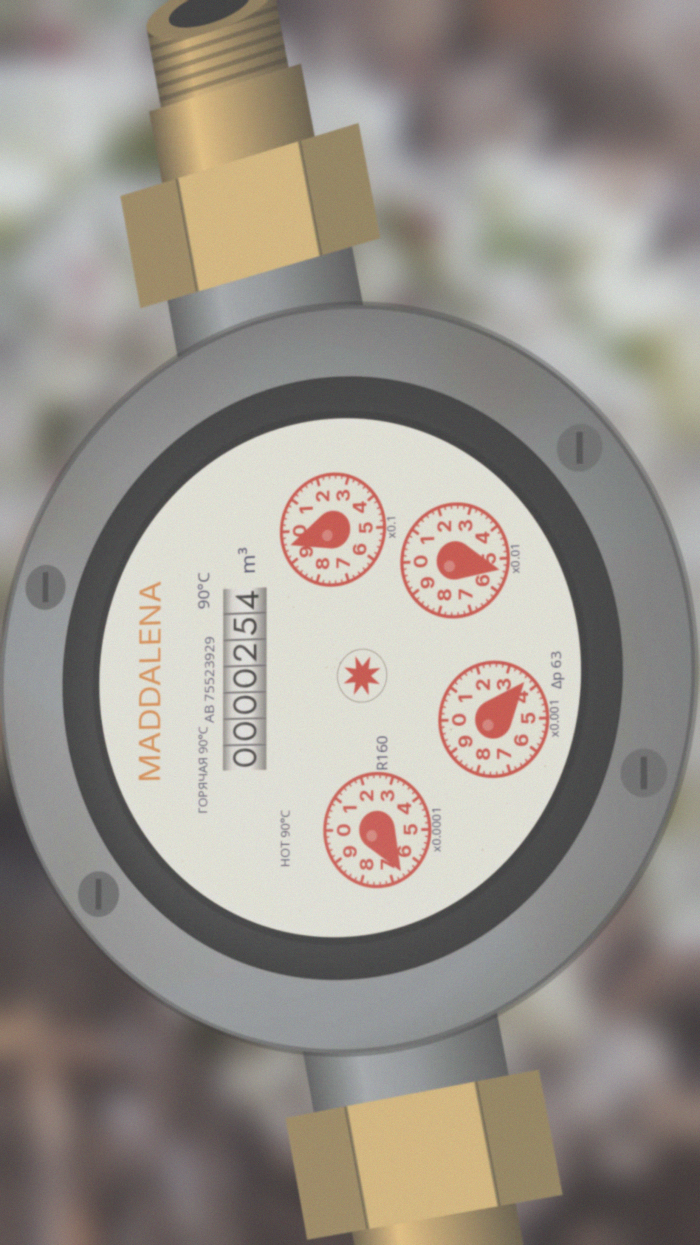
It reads **253.9536** m³
